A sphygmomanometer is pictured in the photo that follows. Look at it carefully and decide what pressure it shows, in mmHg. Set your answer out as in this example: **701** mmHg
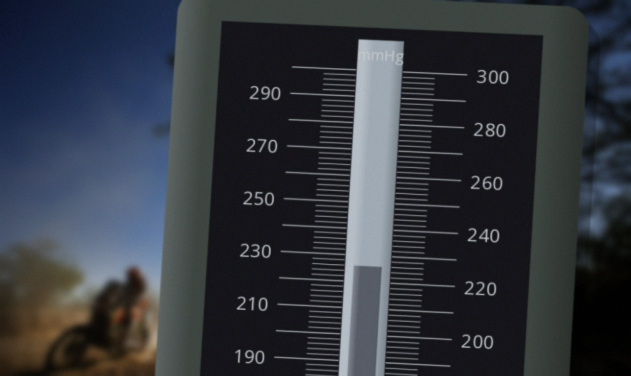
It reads **226** mmHg
